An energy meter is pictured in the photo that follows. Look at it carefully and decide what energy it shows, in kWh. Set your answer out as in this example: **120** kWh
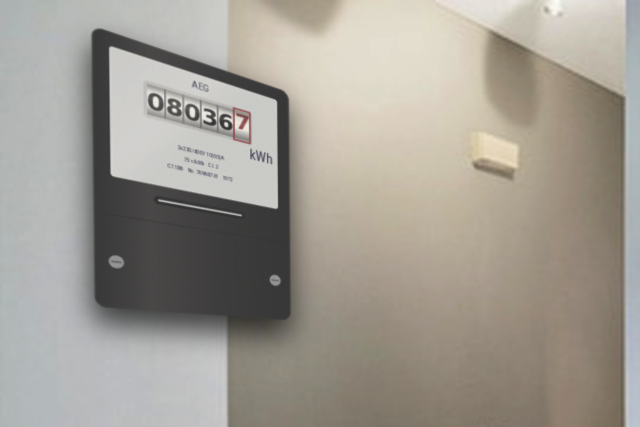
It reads **8036.7** kWh
